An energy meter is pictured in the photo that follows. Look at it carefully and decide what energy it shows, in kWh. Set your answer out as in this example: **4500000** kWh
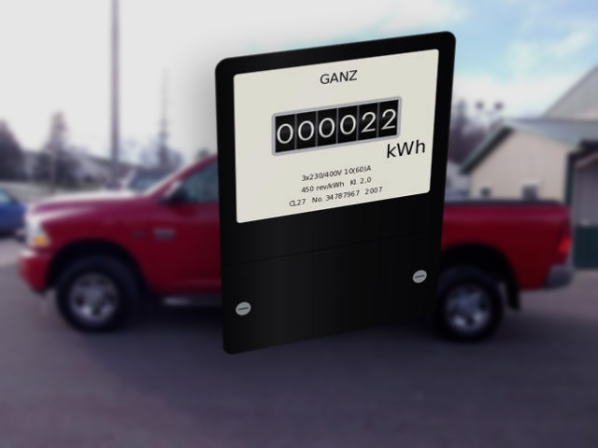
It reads **22** kWh
